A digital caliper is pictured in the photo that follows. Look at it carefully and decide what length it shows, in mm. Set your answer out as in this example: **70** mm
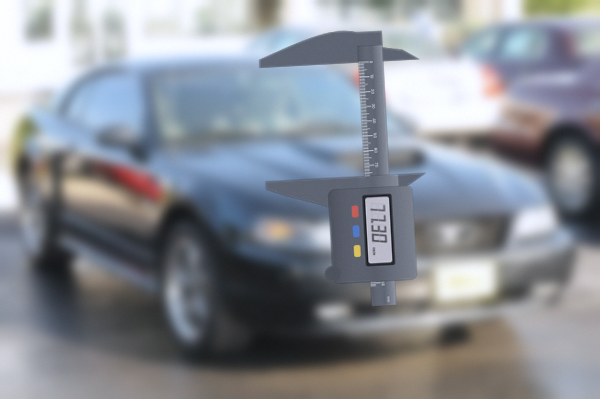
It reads **77.30** mm
